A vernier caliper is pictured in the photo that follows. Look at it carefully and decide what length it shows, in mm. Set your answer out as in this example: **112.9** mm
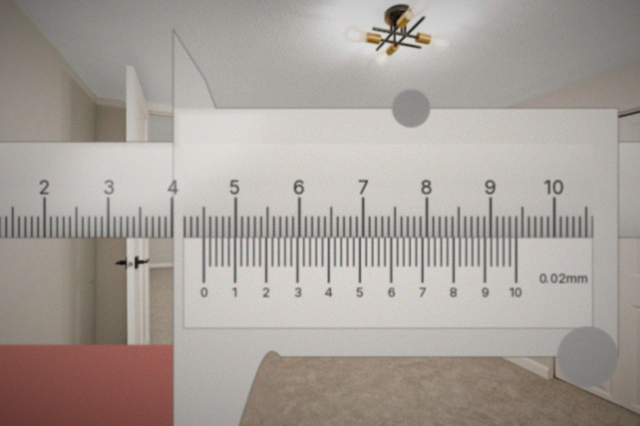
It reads **45.0** mm
